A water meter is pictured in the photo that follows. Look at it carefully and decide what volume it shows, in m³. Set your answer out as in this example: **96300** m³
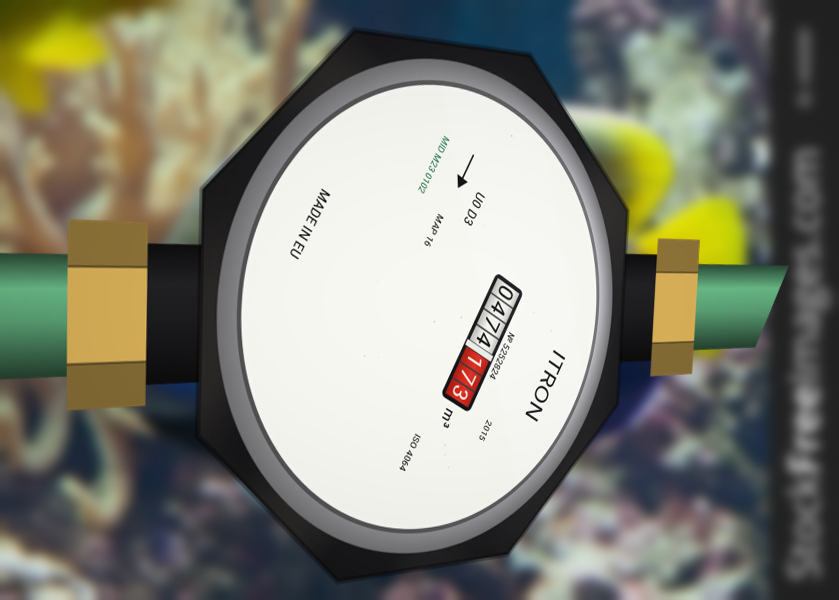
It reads **474.173** m³
